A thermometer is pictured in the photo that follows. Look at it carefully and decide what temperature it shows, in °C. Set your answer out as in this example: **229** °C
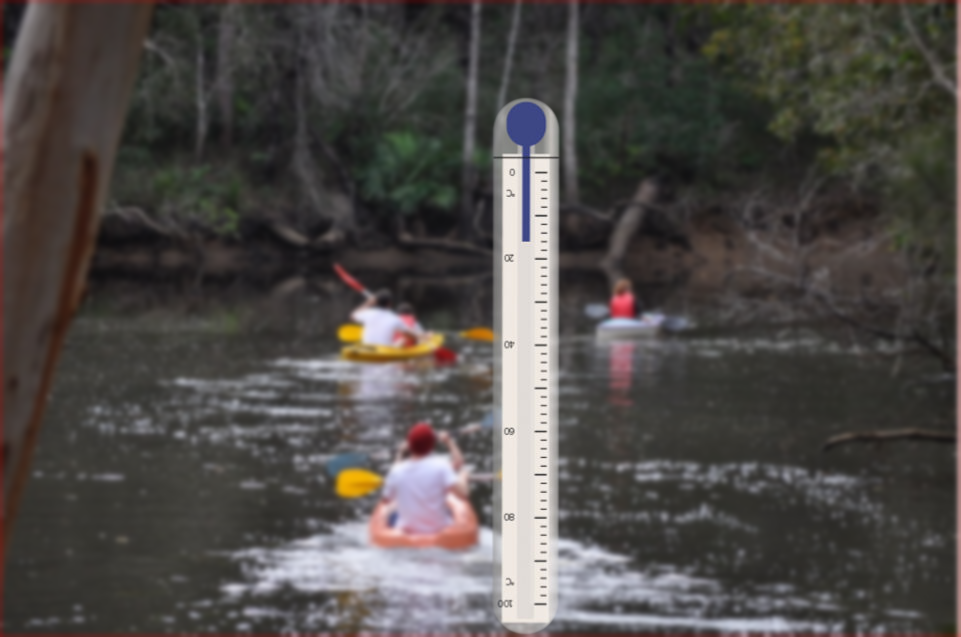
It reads **16** °C
